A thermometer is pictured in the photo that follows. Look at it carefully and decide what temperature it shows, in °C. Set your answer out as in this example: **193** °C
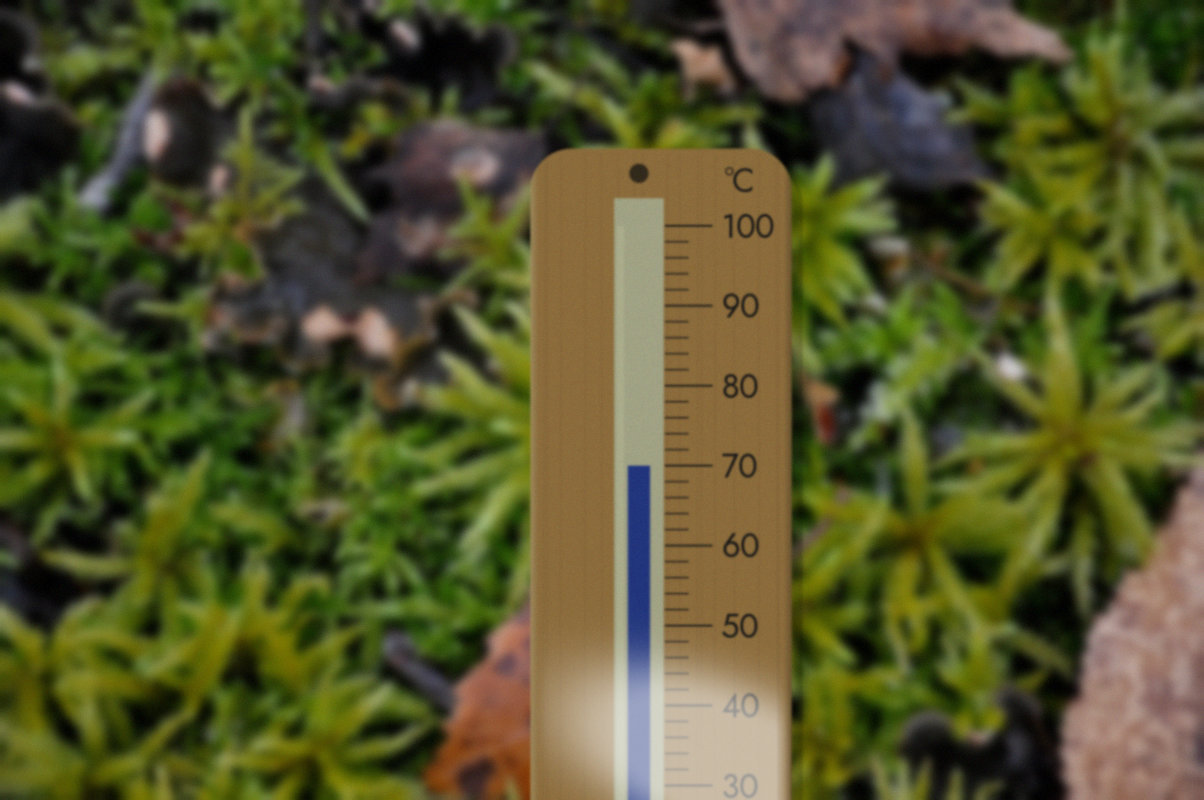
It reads **70** °C
